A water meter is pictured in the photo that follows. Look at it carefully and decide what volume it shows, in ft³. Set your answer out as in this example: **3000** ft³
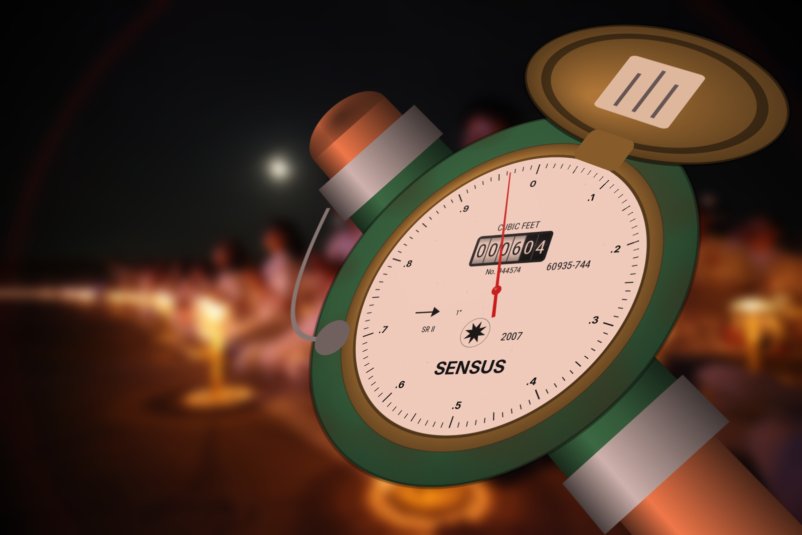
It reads **603.96** ft³
